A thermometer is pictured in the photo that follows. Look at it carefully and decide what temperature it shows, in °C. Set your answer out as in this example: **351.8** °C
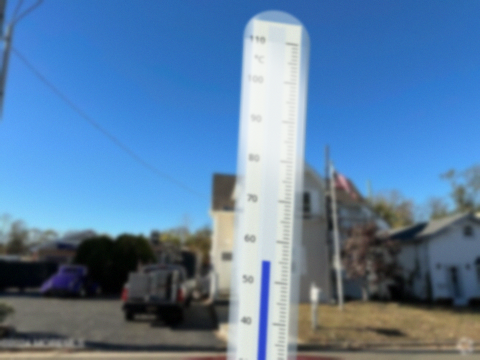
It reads **55** °C
